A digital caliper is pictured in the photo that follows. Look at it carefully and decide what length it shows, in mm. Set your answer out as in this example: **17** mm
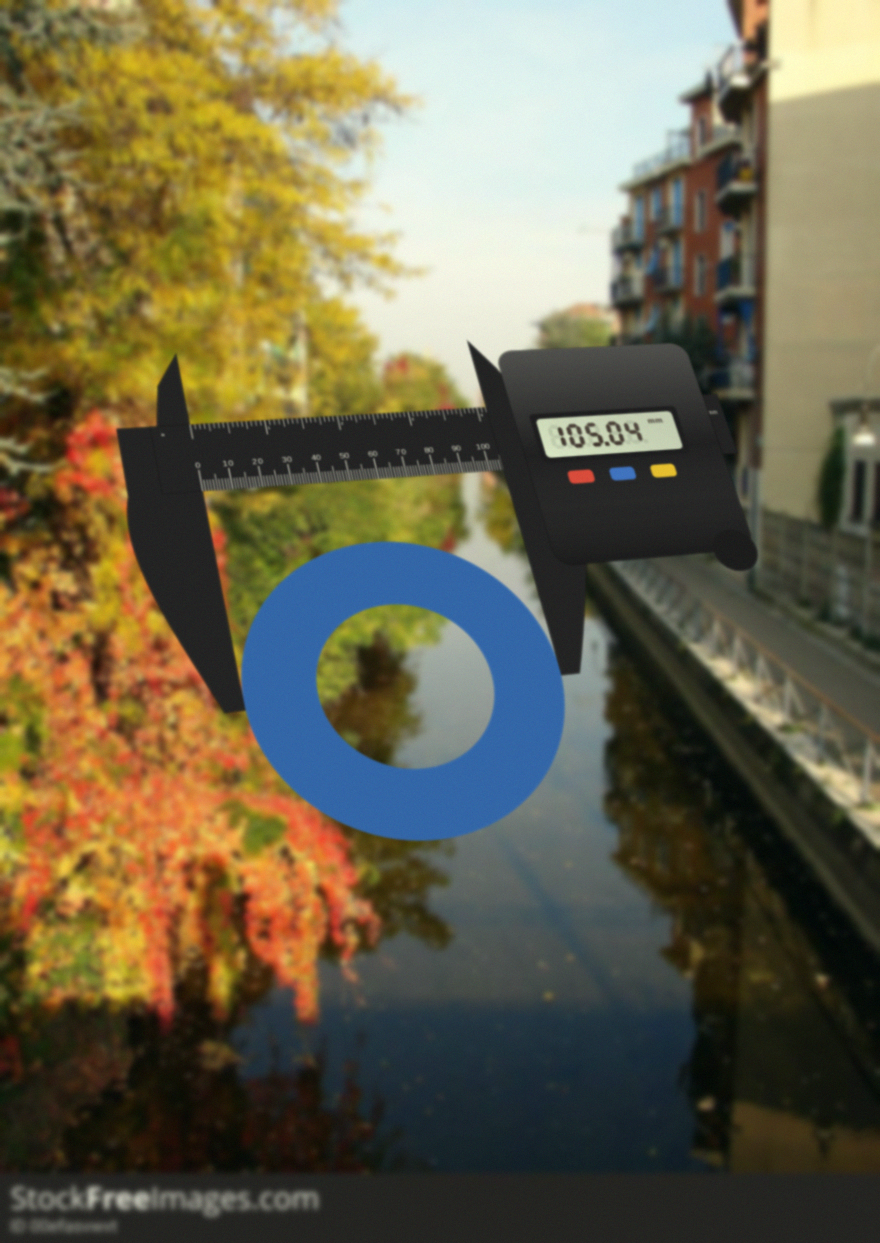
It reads **105.04** mm
